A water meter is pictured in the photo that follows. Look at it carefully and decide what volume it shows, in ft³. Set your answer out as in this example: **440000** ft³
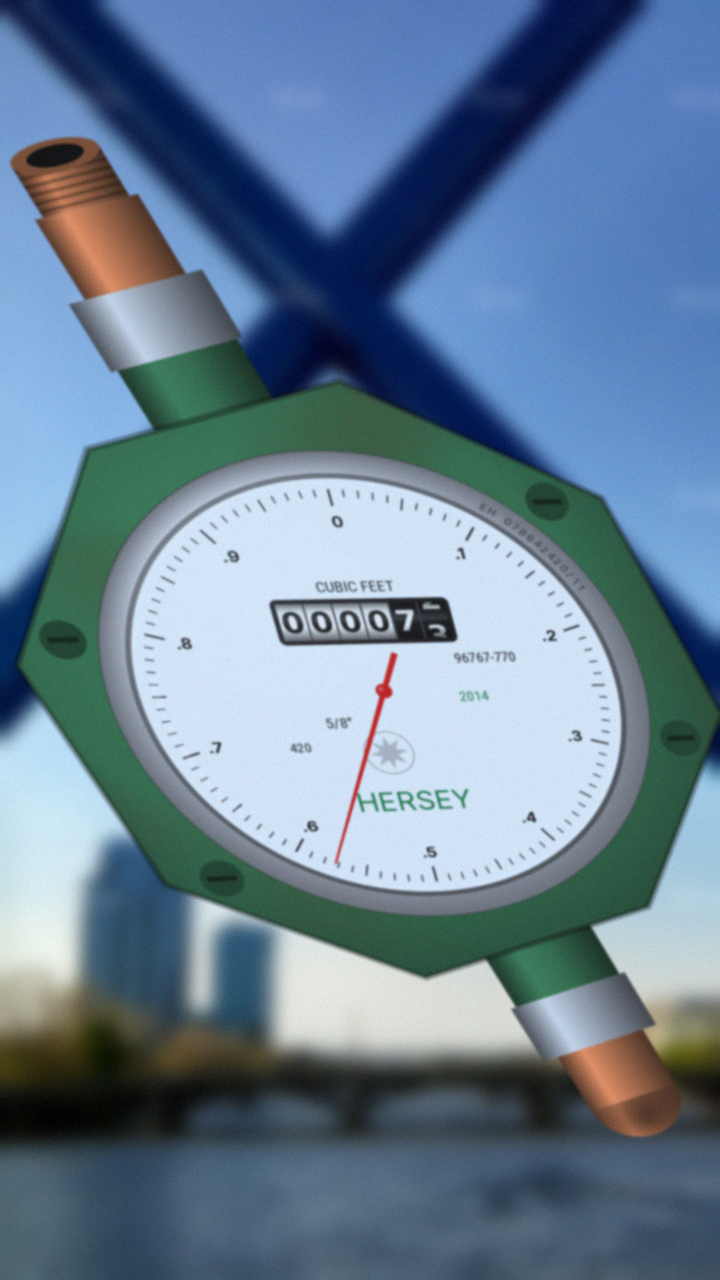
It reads **72.57** ft³
